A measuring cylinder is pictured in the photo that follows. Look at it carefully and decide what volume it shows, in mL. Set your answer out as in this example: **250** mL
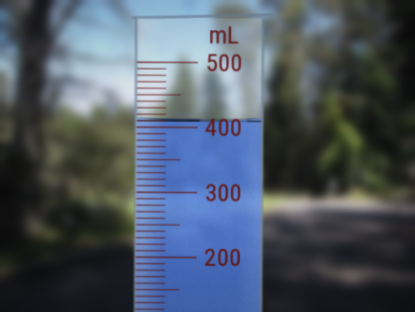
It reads **410** mL
